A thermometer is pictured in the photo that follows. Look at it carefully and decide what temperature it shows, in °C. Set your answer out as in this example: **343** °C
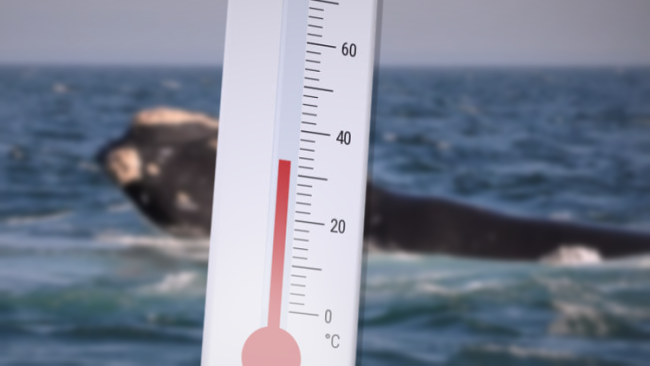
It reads **33** °C
